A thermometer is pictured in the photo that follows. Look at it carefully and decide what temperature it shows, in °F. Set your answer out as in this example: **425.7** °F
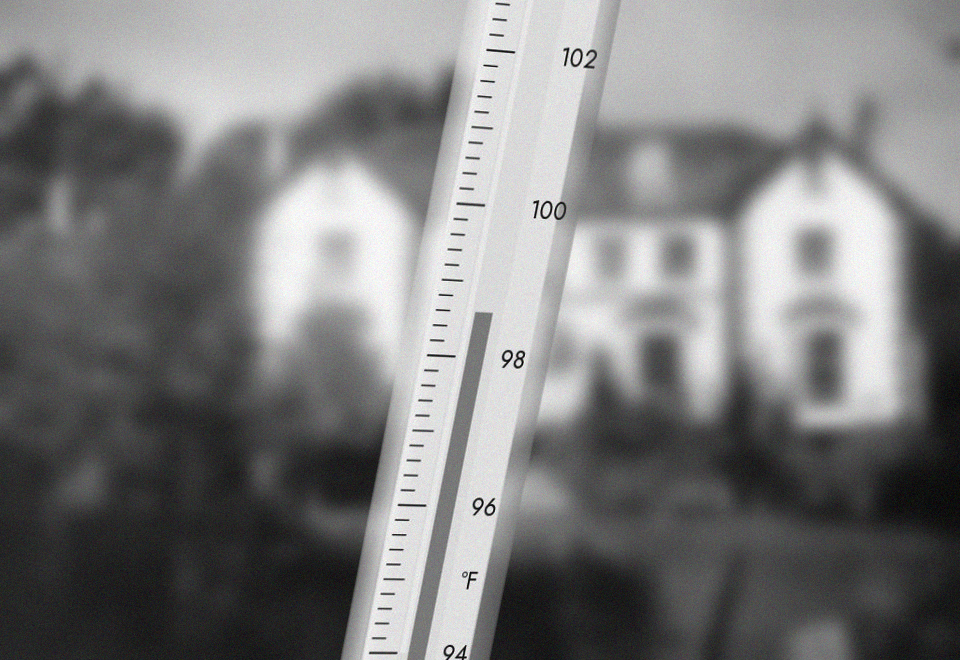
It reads **98.6** °F
